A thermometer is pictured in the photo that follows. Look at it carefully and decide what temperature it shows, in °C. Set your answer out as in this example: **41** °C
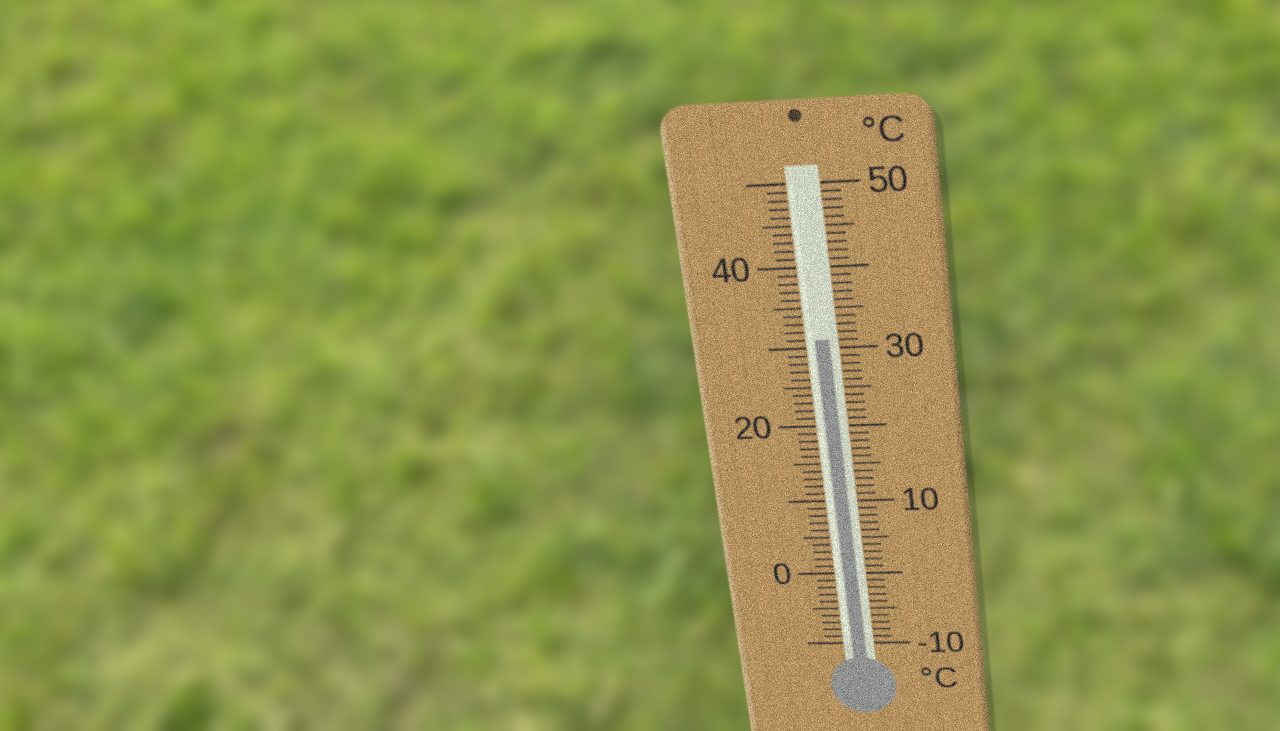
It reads **31** °C
